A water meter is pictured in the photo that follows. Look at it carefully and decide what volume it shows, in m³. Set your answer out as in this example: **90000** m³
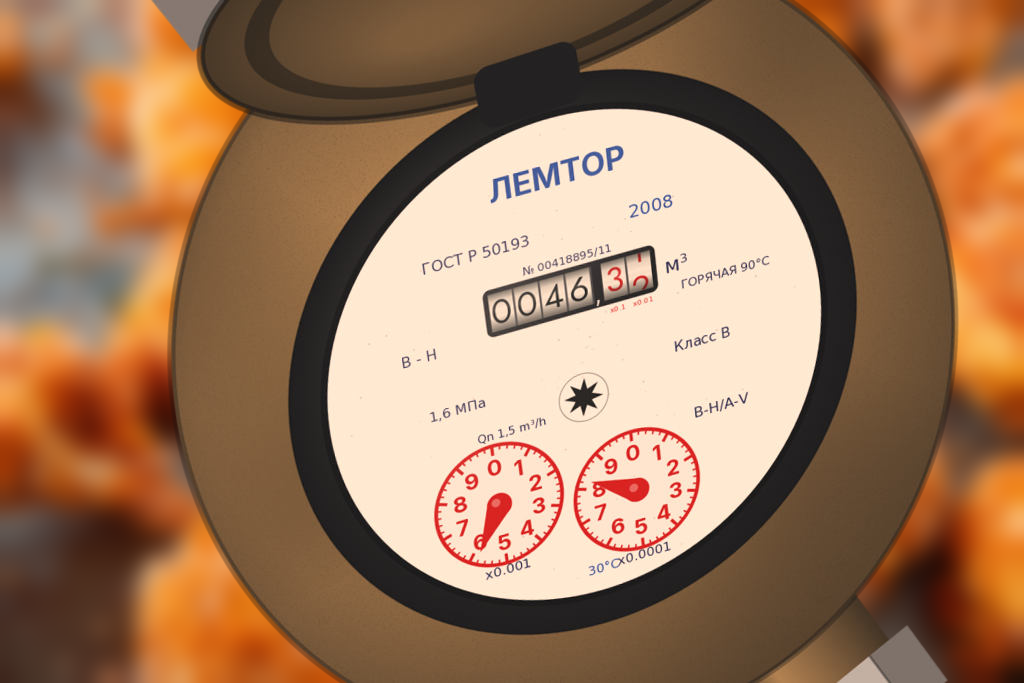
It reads **46.3158** m³
